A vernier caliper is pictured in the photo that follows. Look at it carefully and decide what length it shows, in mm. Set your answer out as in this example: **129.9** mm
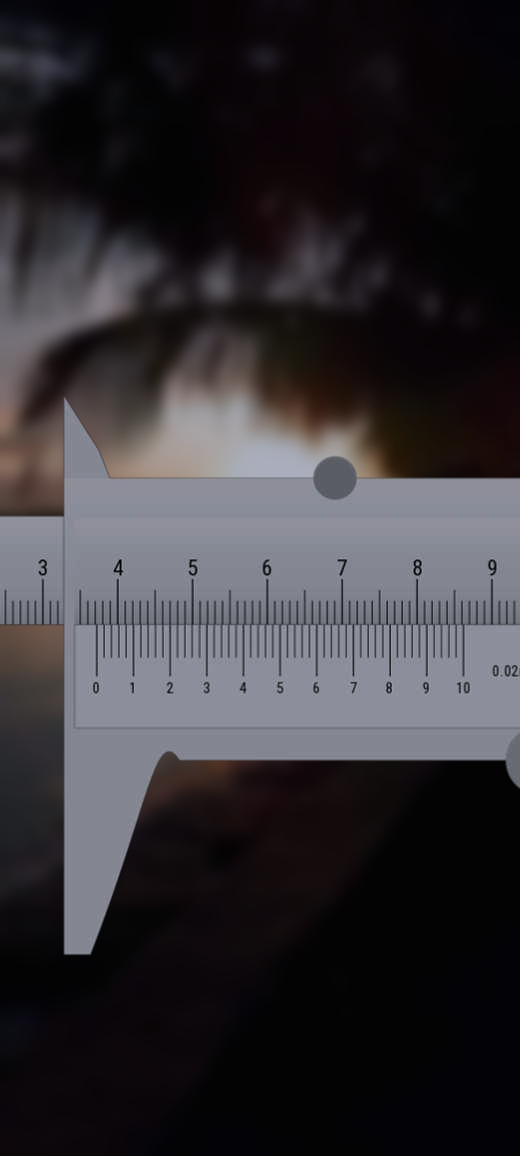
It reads **37.2** mm
